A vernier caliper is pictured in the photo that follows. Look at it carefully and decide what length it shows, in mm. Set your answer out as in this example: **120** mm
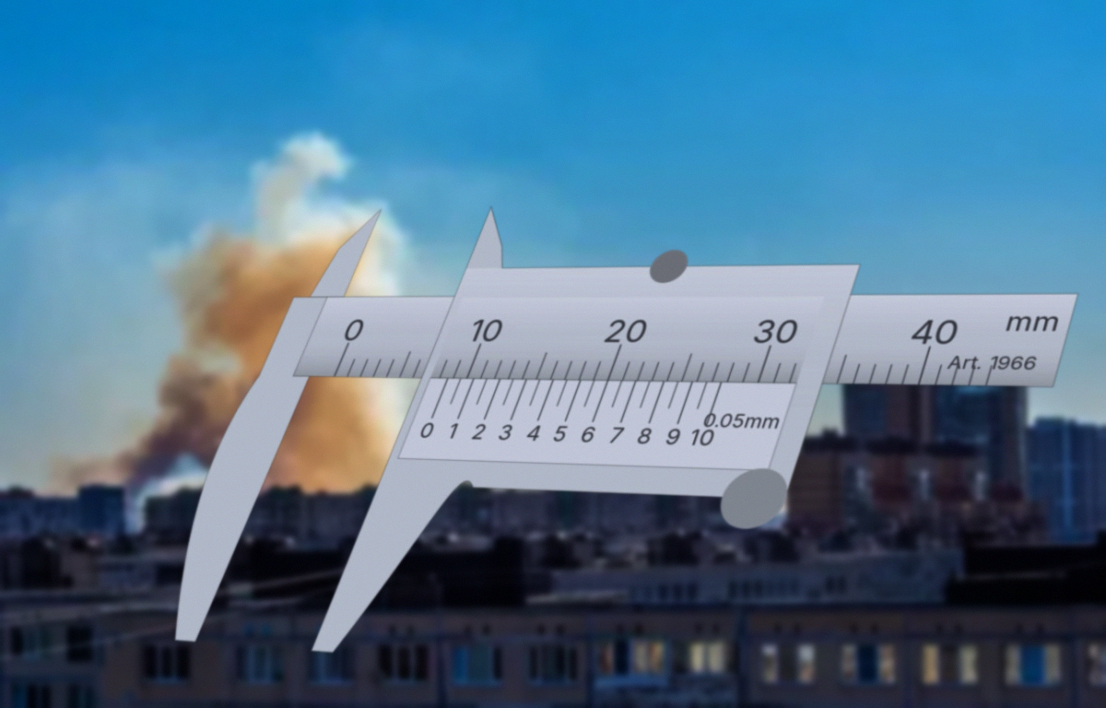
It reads **8.6** mm
